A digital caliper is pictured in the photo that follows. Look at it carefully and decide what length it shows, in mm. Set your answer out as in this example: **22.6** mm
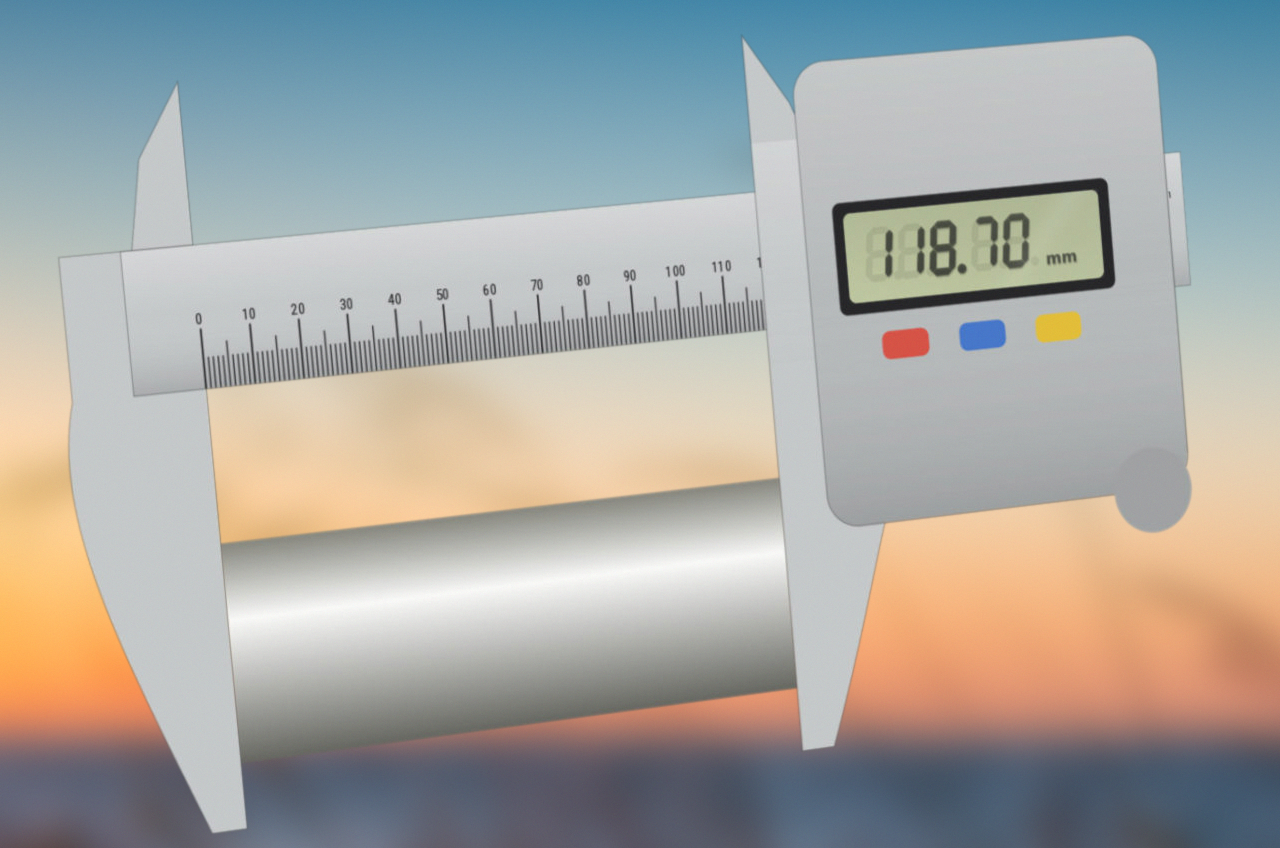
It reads **118.70** mm
